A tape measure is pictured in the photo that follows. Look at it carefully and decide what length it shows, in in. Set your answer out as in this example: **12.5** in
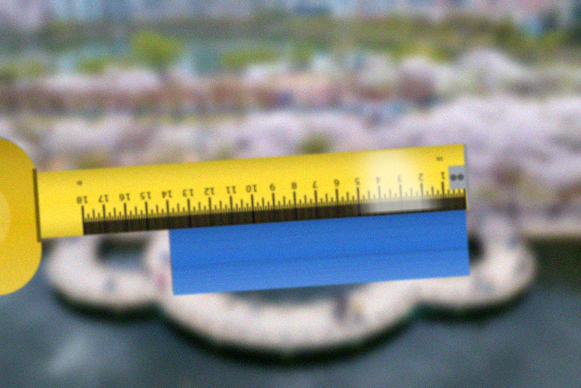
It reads **14** in
